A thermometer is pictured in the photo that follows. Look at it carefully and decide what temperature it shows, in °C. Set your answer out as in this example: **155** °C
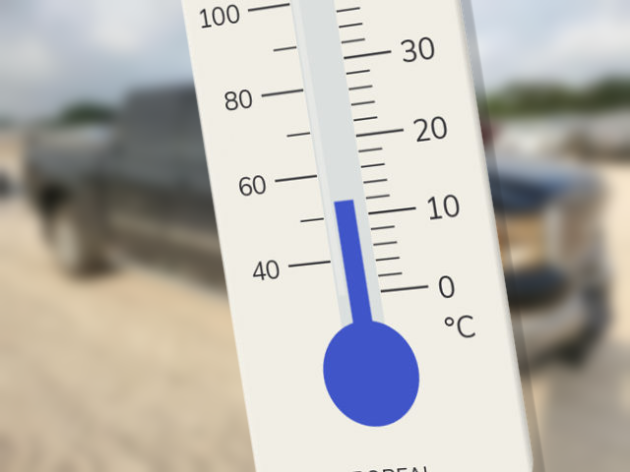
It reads **12** °C
